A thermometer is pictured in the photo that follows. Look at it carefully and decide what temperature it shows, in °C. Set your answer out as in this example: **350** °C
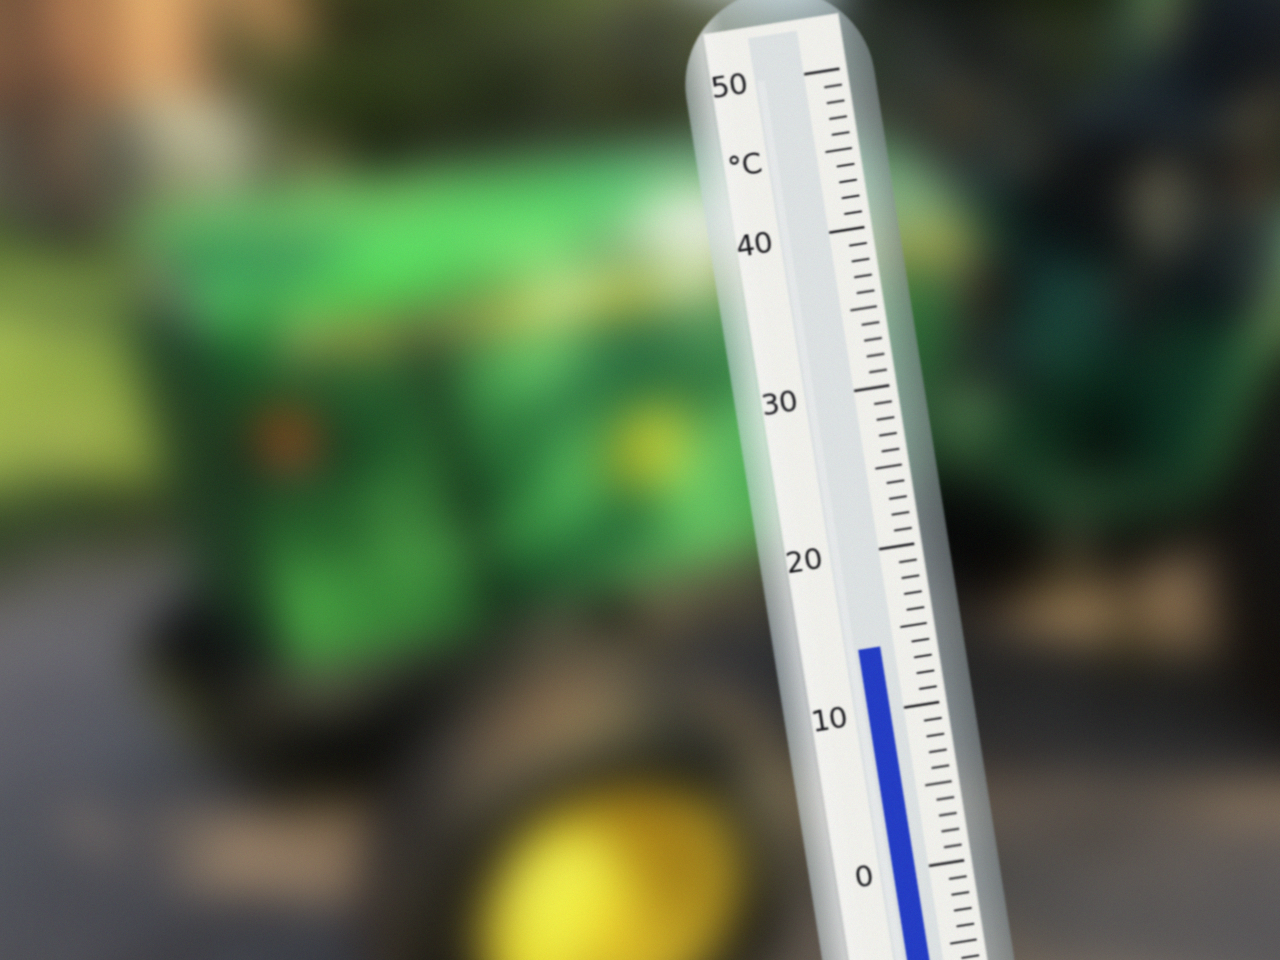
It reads **14** °C
